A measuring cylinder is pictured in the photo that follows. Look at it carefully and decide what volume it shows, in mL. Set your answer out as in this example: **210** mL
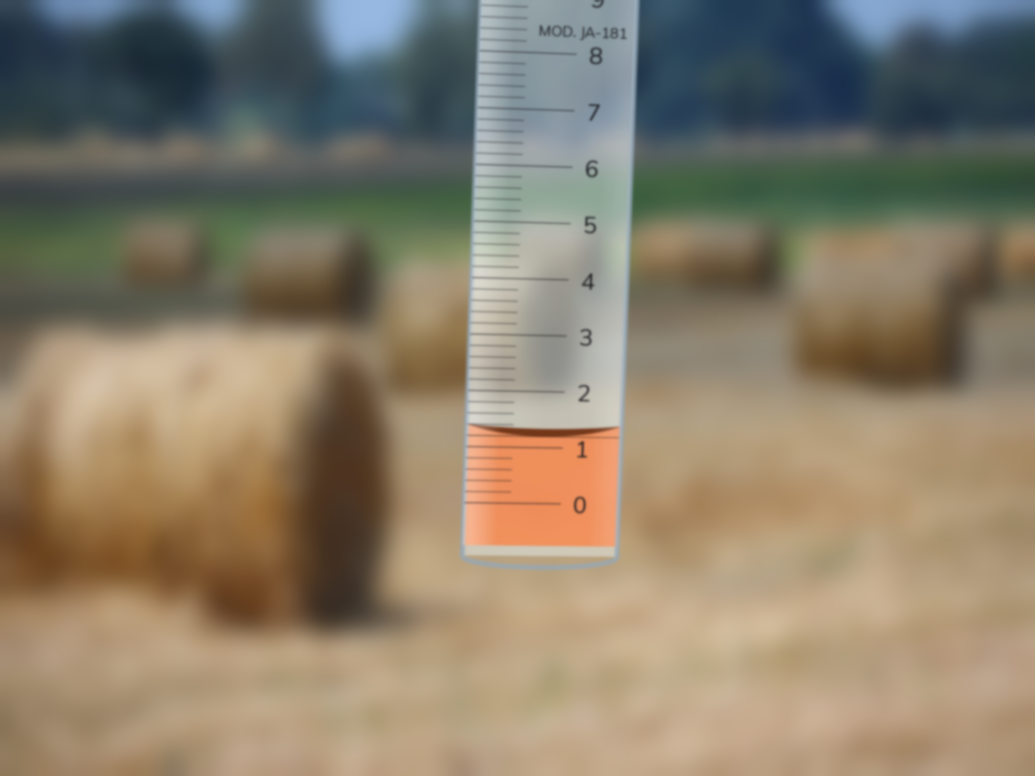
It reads **1.2** mL
